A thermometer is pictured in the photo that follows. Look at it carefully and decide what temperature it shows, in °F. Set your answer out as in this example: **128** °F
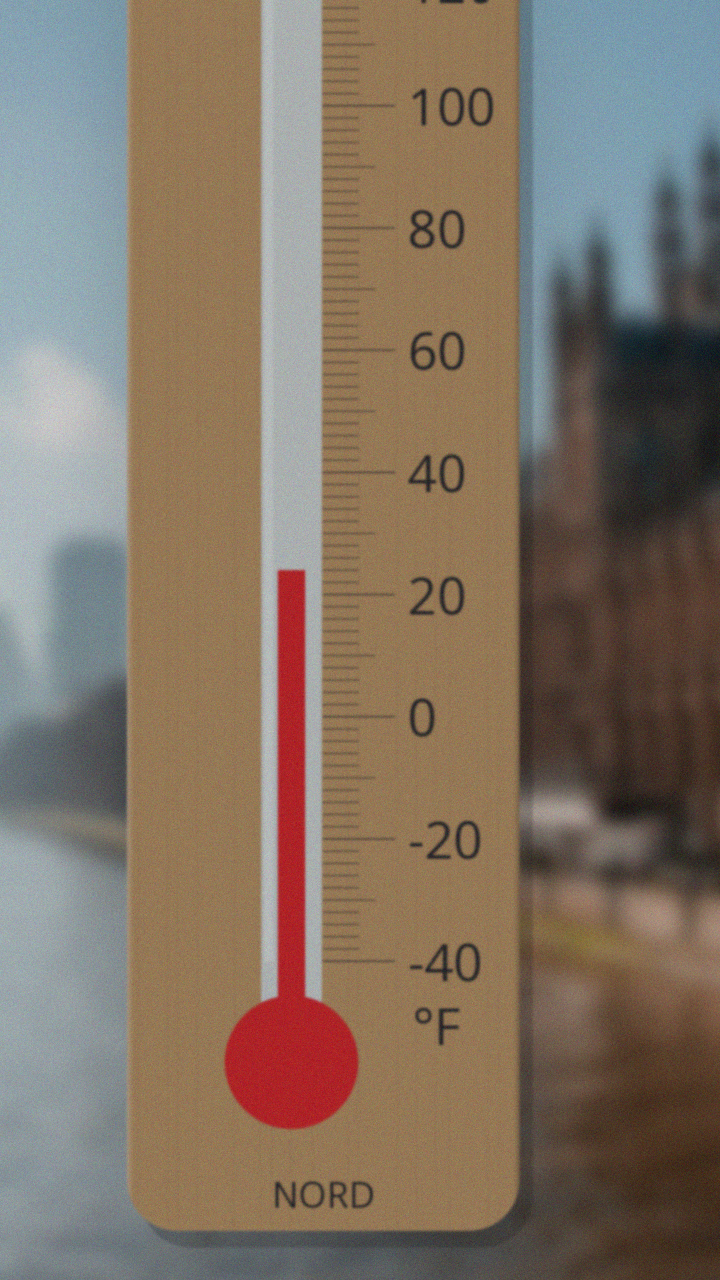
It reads **24** °F
